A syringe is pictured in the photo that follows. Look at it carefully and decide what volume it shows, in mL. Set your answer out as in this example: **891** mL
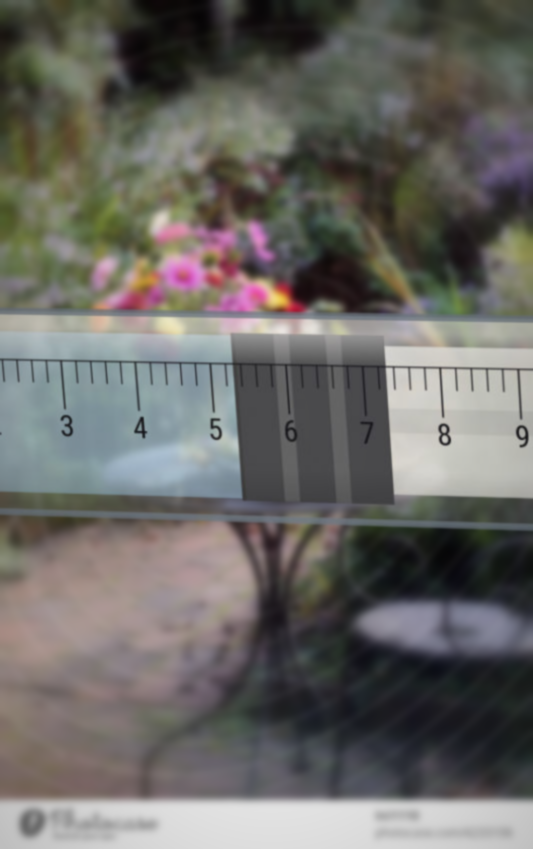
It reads **5.3** mL
